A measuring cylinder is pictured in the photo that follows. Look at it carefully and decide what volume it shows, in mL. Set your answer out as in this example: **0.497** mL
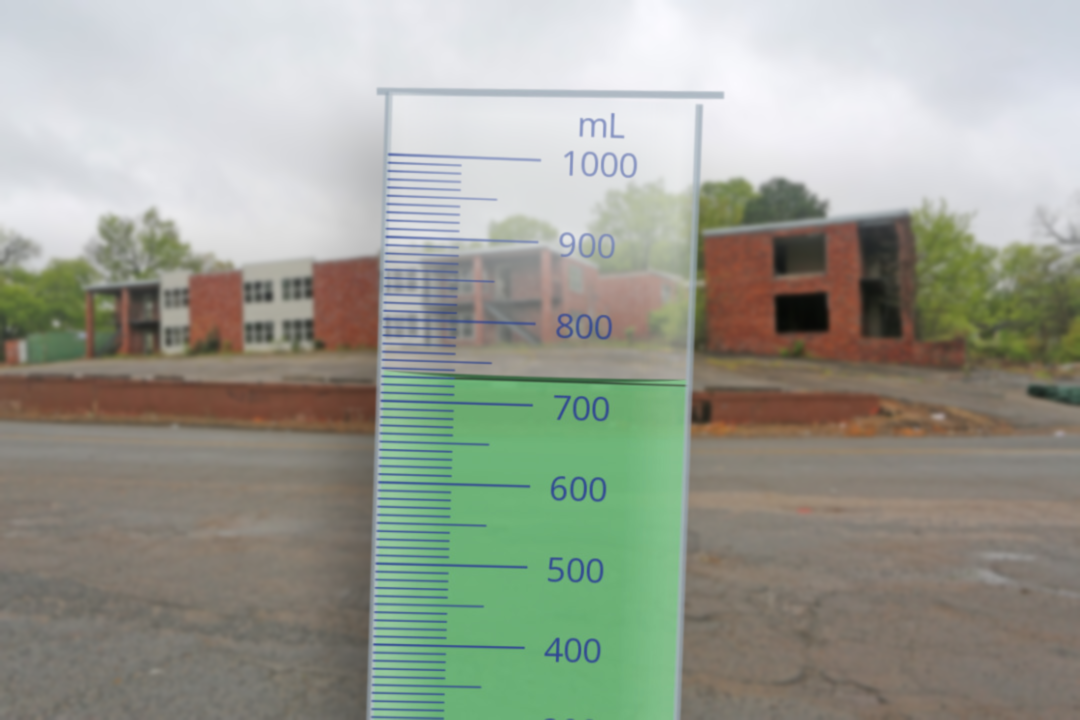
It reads **730** mL
